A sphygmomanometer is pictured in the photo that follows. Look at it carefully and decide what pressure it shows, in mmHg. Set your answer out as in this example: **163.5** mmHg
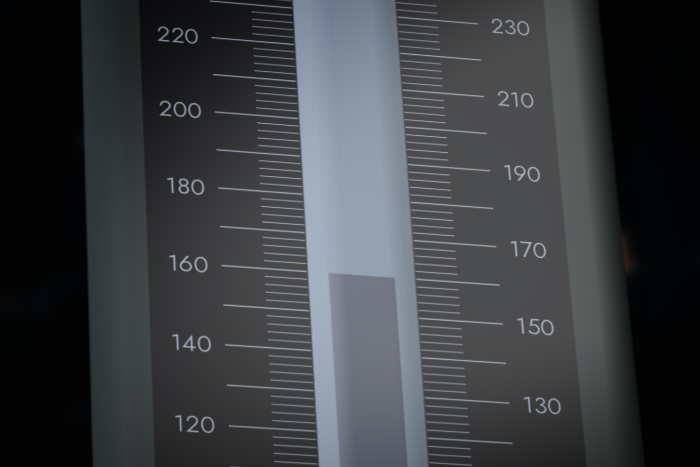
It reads **160** mmHg
